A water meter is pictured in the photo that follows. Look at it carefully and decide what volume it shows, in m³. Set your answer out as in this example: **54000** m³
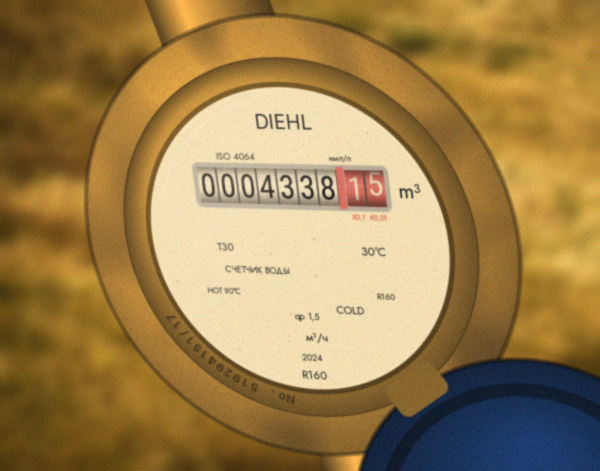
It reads **4338.15** m³
